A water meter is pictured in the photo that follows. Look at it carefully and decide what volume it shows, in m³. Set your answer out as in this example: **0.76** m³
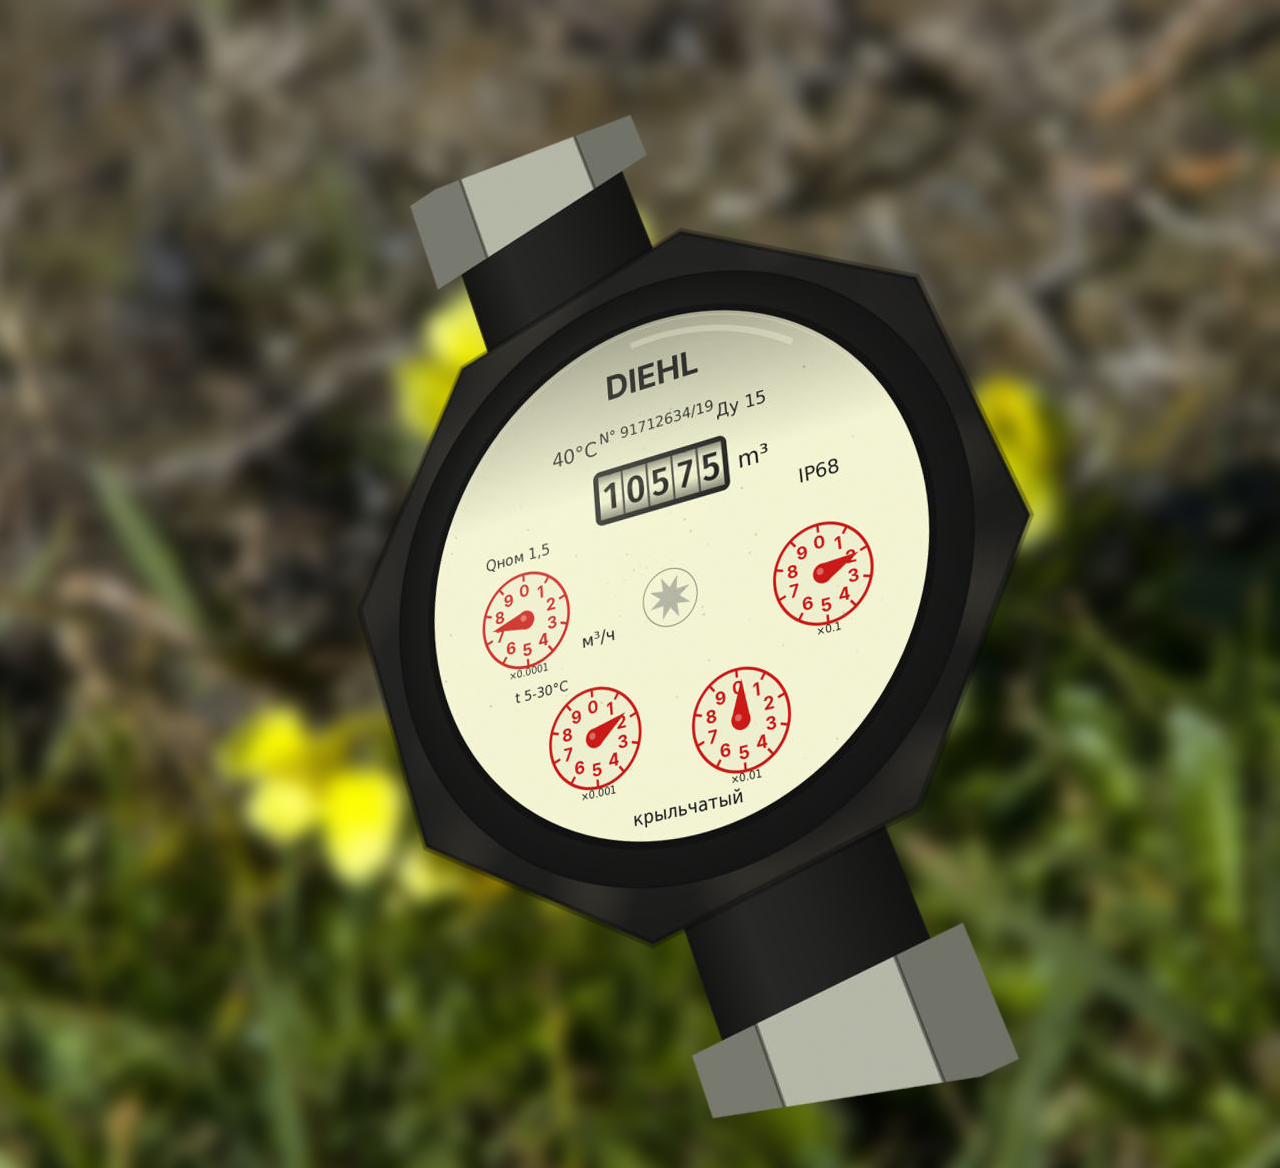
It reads **10575.2017** m³
